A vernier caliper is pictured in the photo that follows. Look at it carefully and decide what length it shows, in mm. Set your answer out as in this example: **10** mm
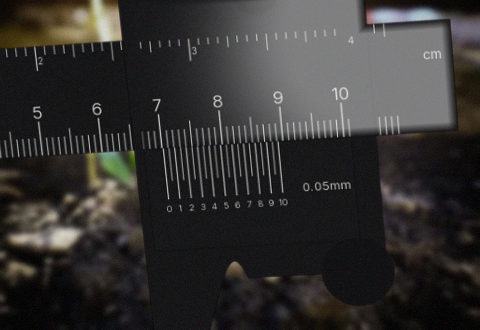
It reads **70.2** mm
